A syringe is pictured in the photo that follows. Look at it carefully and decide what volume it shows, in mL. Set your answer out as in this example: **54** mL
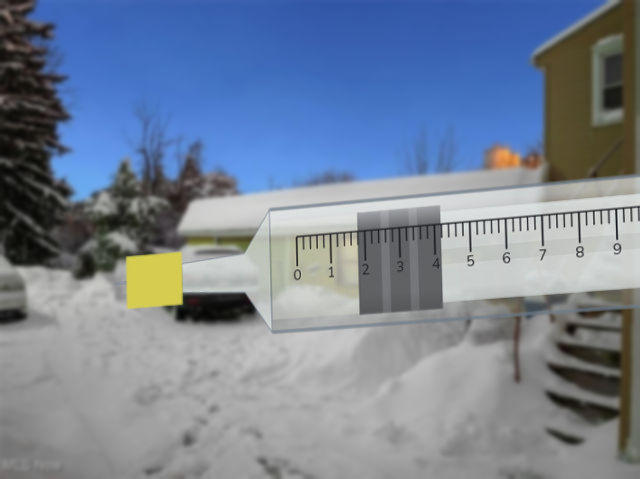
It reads **1.8** mL
